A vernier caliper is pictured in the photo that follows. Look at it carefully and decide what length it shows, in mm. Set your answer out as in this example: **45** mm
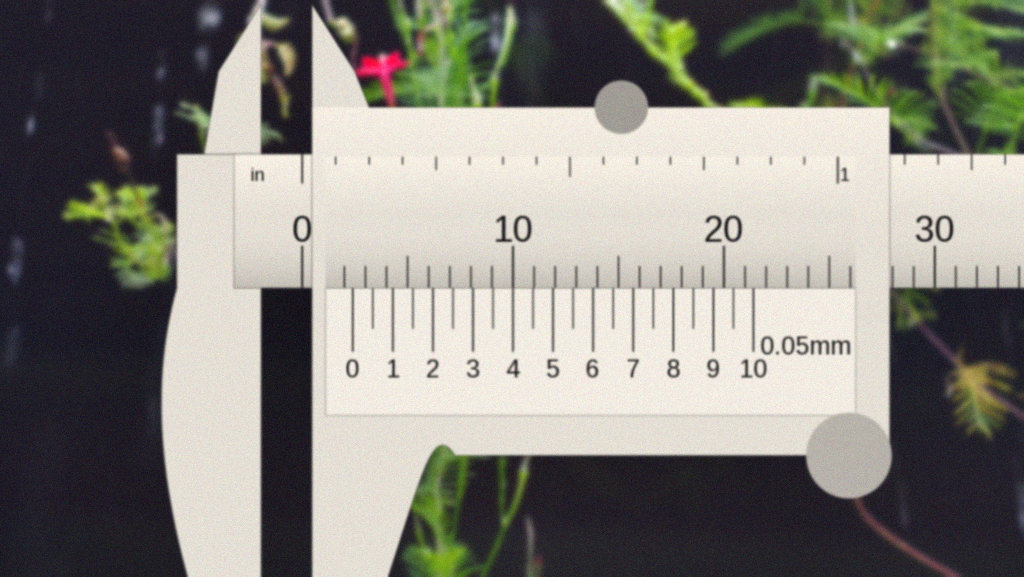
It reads **2.4** mm
